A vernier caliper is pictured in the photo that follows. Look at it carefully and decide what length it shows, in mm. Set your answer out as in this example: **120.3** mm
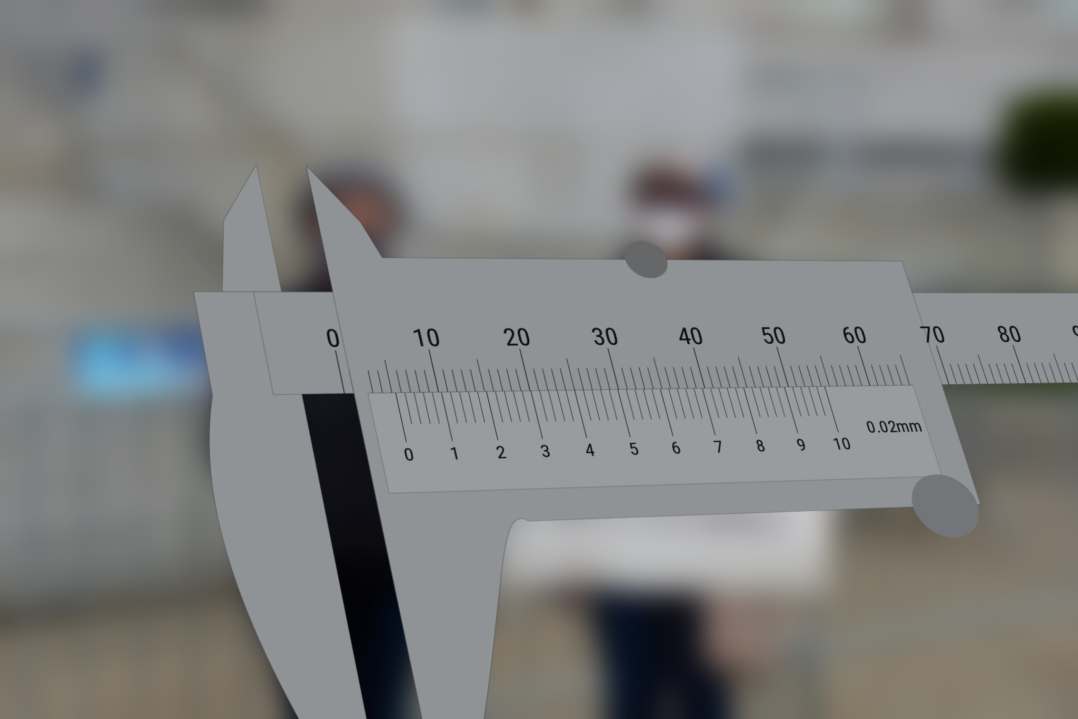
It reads **5.4** mm
